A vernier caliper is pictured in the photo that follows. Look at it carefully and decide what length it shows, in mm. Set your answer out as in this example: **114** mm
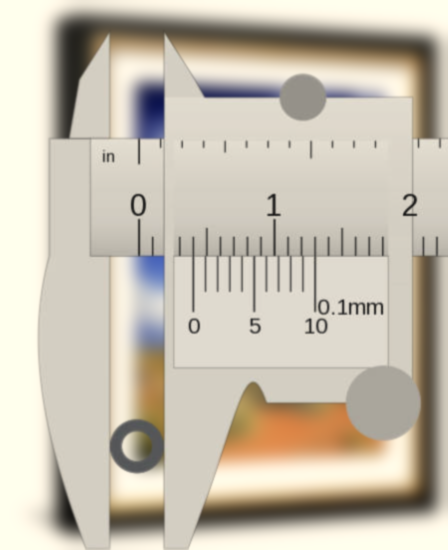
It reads **4.0** mm
